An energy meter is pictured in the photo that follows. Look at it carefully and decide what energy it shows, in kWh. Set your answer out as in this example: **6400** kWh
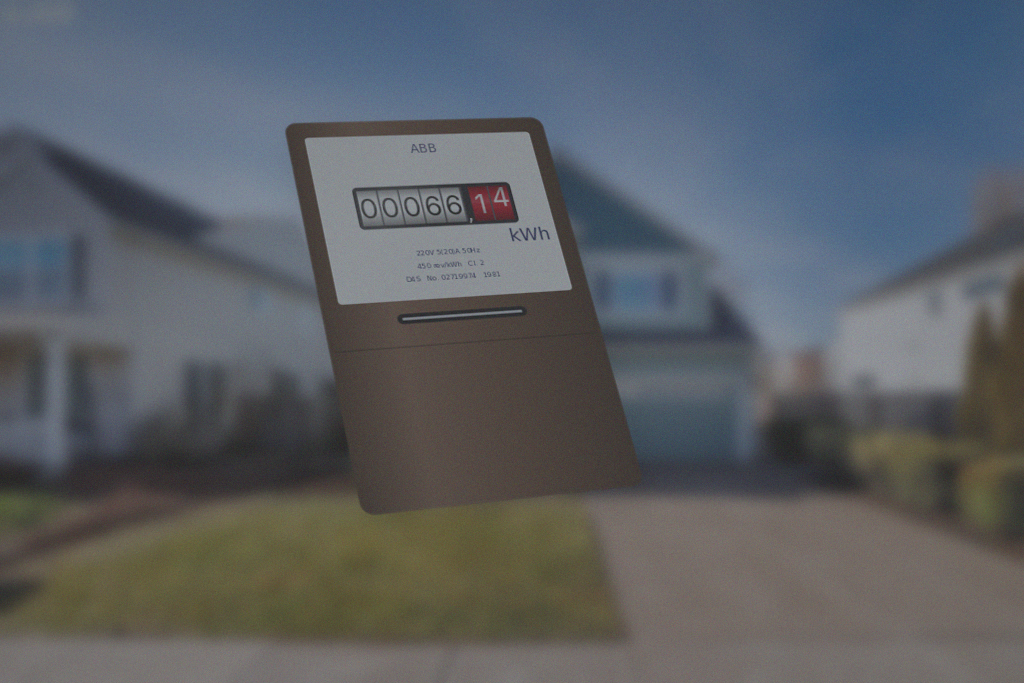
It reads **66.14** kWh
